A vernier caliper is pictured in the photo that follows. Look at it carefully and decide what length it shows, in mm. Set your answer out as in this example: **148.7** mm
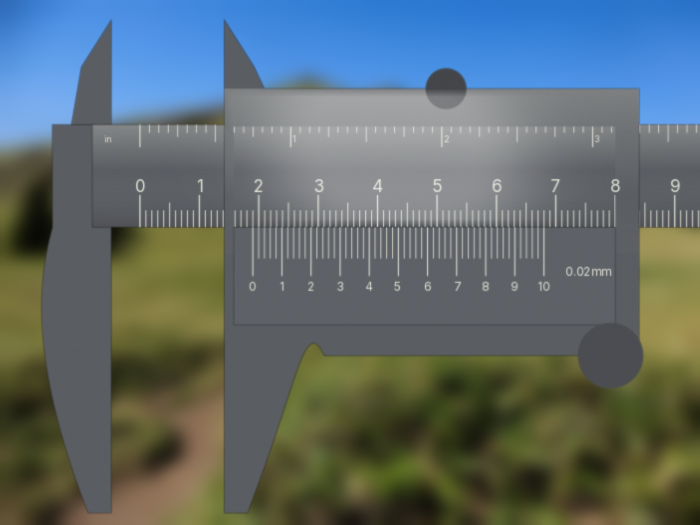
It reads **19.0** mm
